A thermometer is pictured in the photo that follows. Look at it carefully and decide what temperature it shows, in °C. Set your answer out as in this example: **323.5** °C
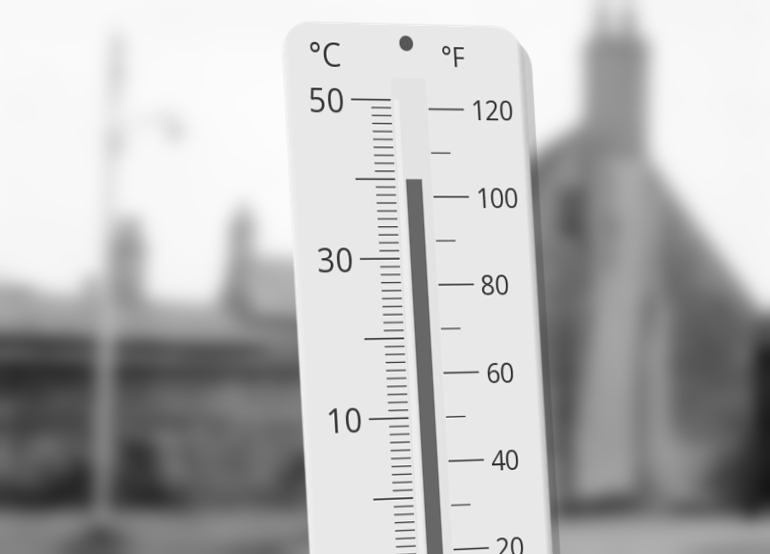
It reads **40** °C
